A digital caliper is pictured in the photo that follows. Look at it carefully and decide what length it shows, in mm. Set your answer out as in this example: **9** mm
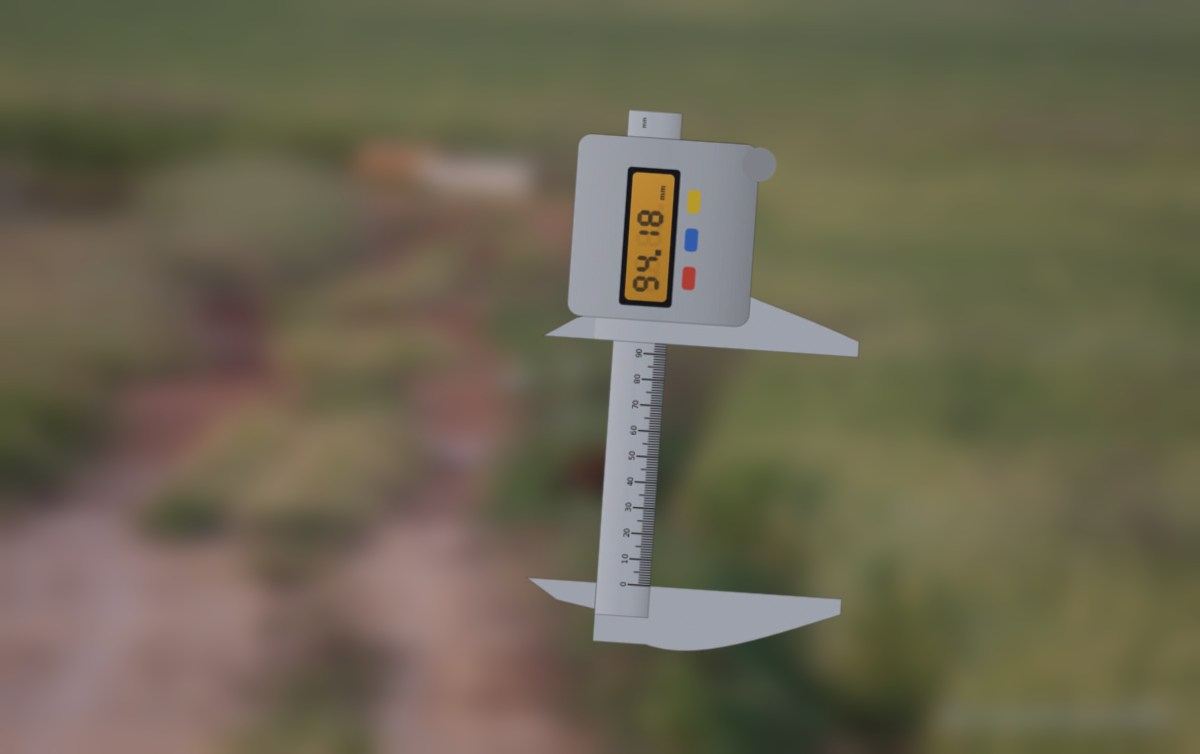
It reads **94.18** mm
